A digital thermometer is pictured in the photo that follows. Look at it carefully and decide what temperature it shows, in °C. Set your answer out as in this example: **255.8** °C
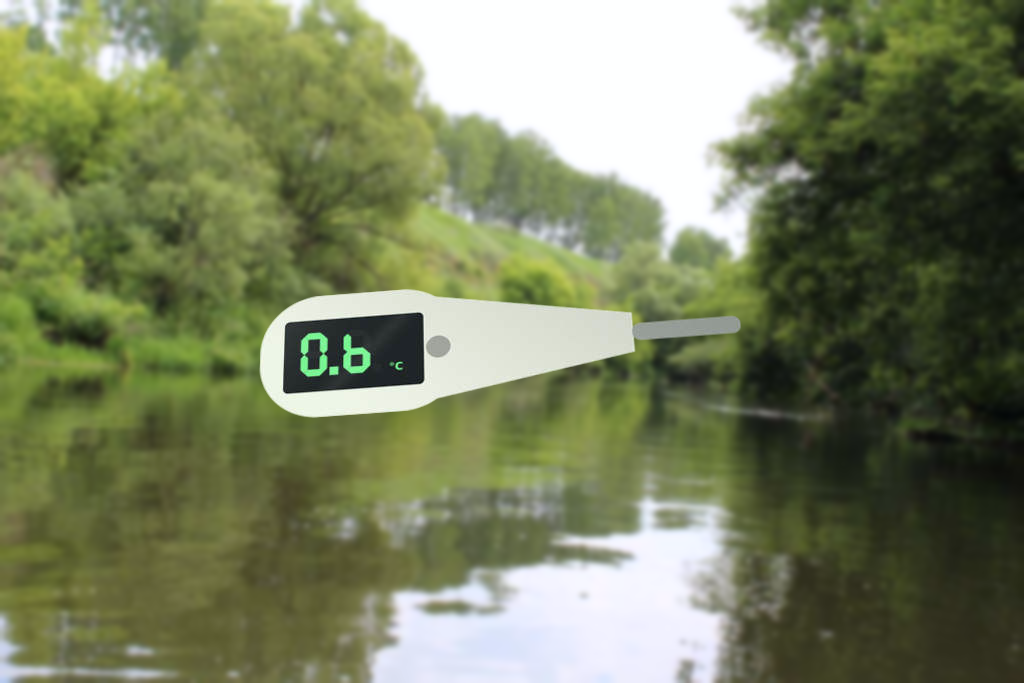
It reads **0.6** °C
